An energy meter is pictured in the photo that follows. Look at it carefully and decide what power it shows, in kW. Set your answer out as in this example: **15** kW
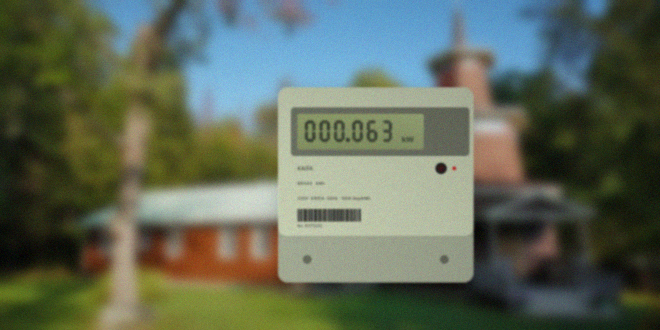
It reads **0.063** kW
